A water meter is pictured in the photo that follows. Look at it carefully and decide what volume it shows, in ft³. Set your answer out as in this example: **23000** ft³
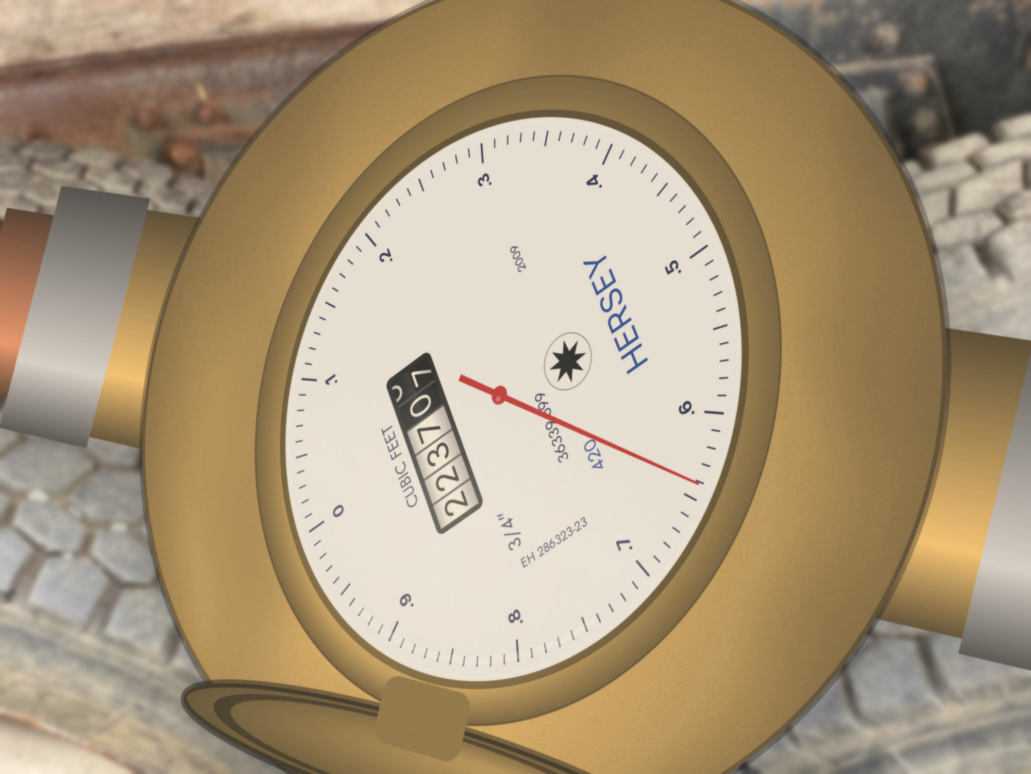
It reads **223706.64** ft³
